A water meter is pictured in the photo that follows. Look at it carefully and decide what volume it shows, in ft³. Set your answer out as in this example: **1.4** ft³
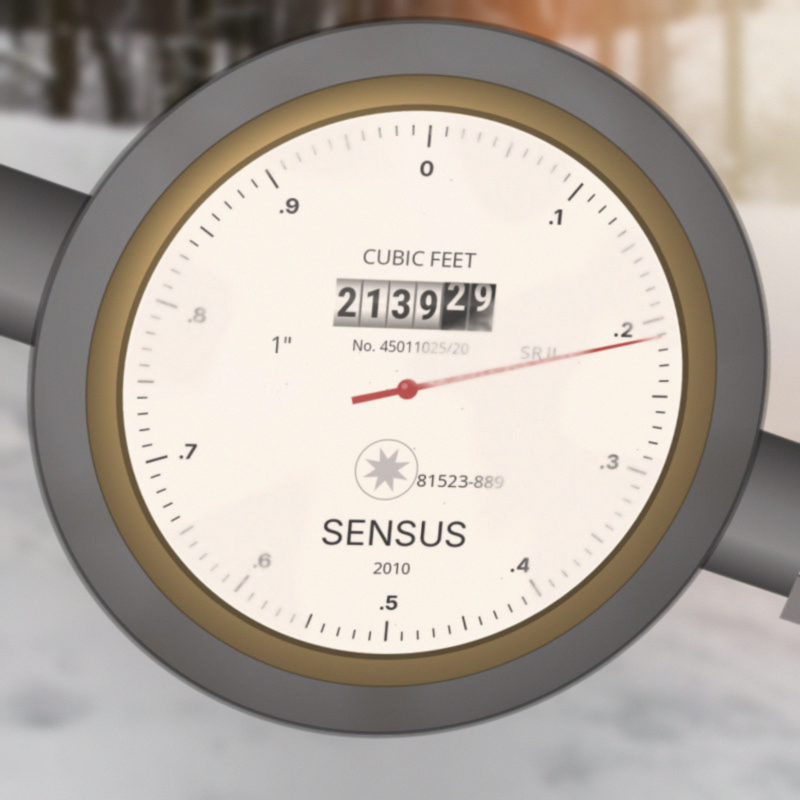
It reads **213929.21** ft³
